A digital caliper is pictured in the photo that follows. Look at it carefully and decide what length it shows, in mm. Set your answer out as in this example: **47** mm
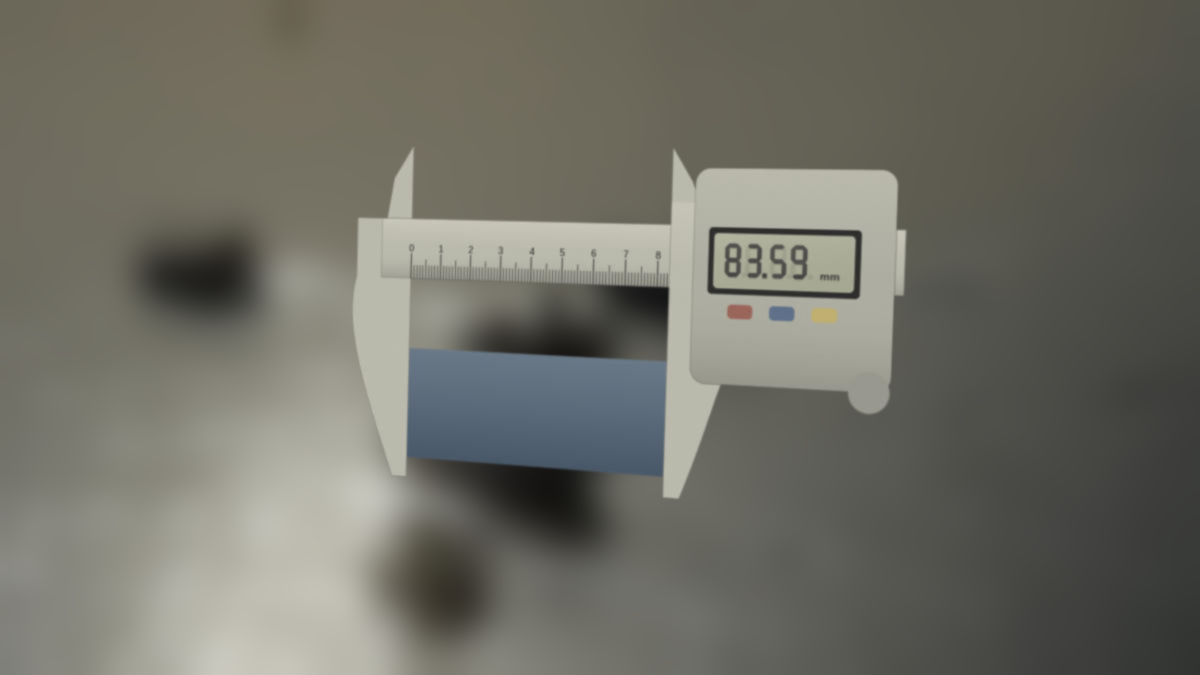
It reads **83.59** mm
